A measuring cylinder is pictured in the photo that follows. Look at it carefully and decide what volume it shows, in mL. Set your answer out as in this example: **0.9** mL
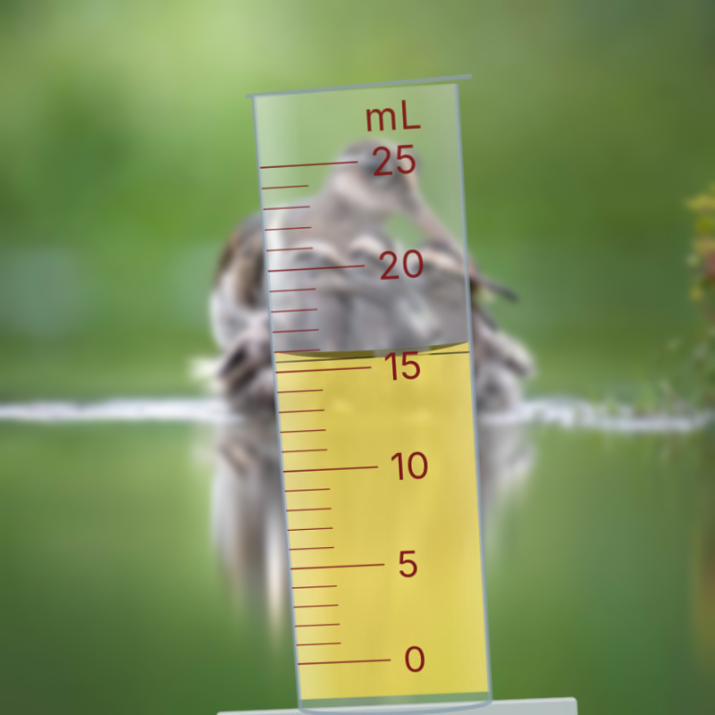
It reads **15.5** mL
